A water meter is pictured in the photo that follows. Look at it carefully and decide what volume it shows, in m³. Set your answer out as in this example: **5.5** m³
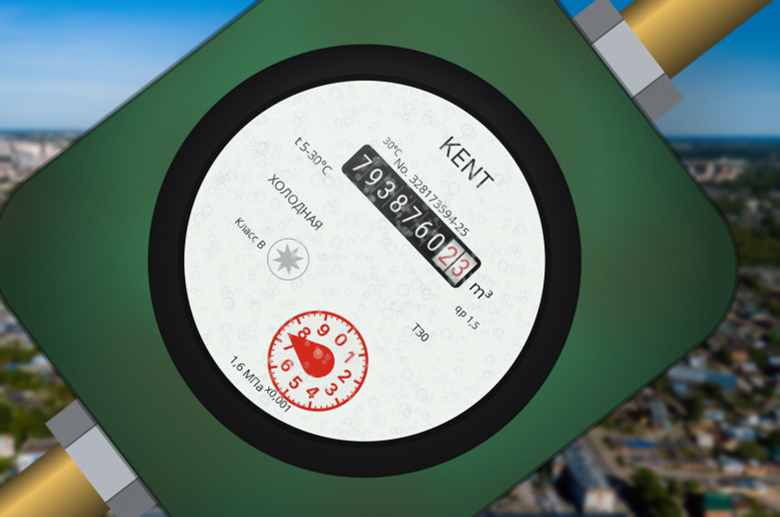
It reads **7938760.237** m³
